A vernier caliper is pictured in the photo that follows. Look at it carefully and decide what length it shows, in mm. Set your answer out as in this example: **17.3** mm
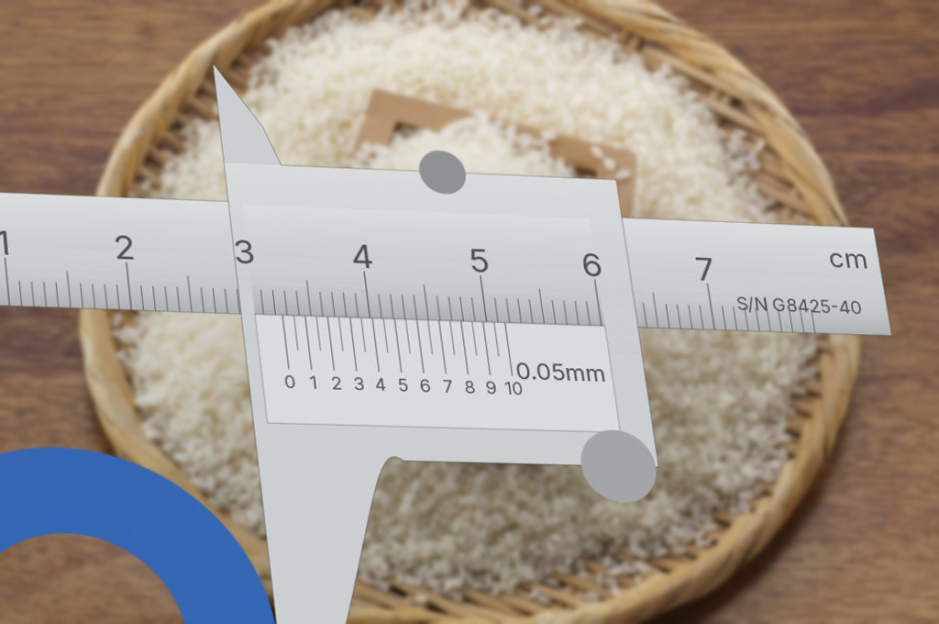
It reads **32.6** mm
